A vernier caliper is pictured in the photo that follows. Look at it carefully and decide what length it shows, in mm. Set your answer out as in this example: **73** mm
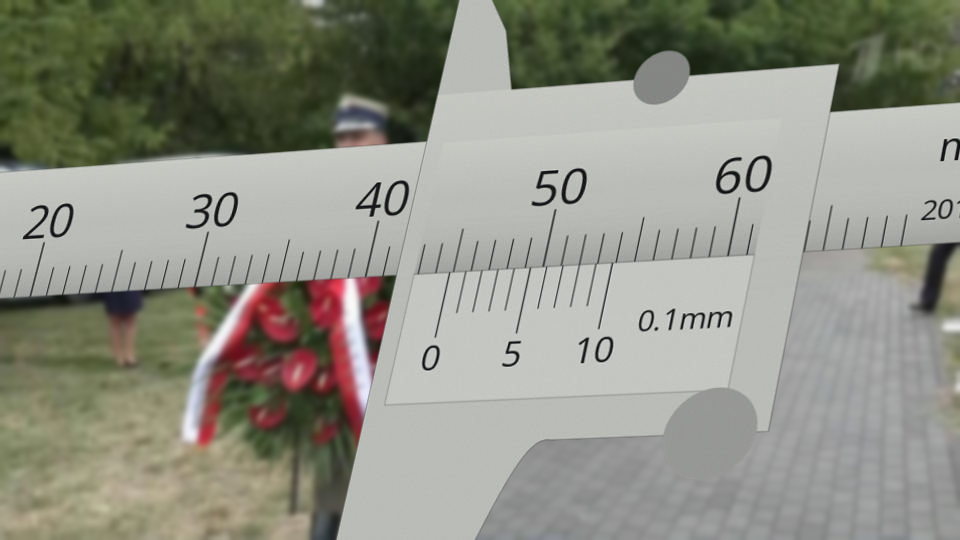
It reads **44.8** mm
